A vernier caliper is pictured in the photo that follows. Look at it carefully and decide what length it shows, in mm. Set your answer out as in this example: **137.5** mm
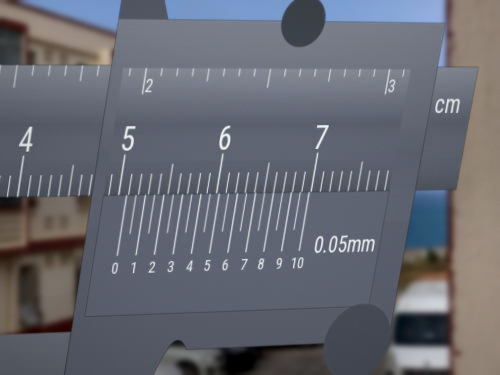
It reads **50.8** mm
